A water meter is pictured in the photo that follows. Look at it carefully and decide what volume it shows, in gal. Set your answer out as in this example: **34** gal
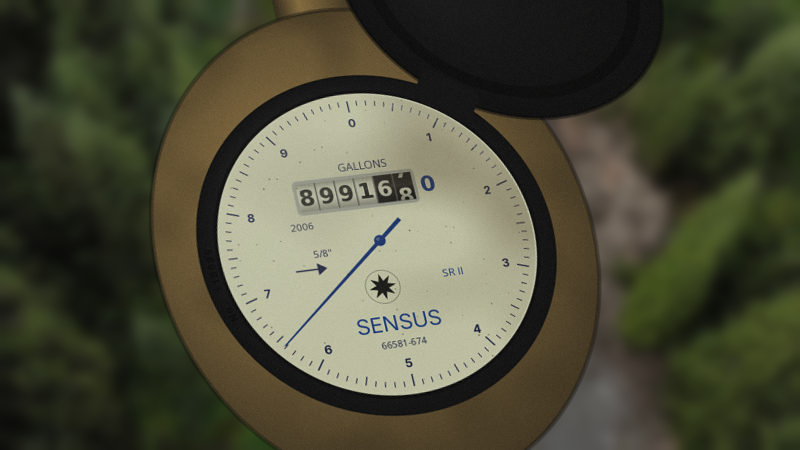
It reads **8991676.4** gal
